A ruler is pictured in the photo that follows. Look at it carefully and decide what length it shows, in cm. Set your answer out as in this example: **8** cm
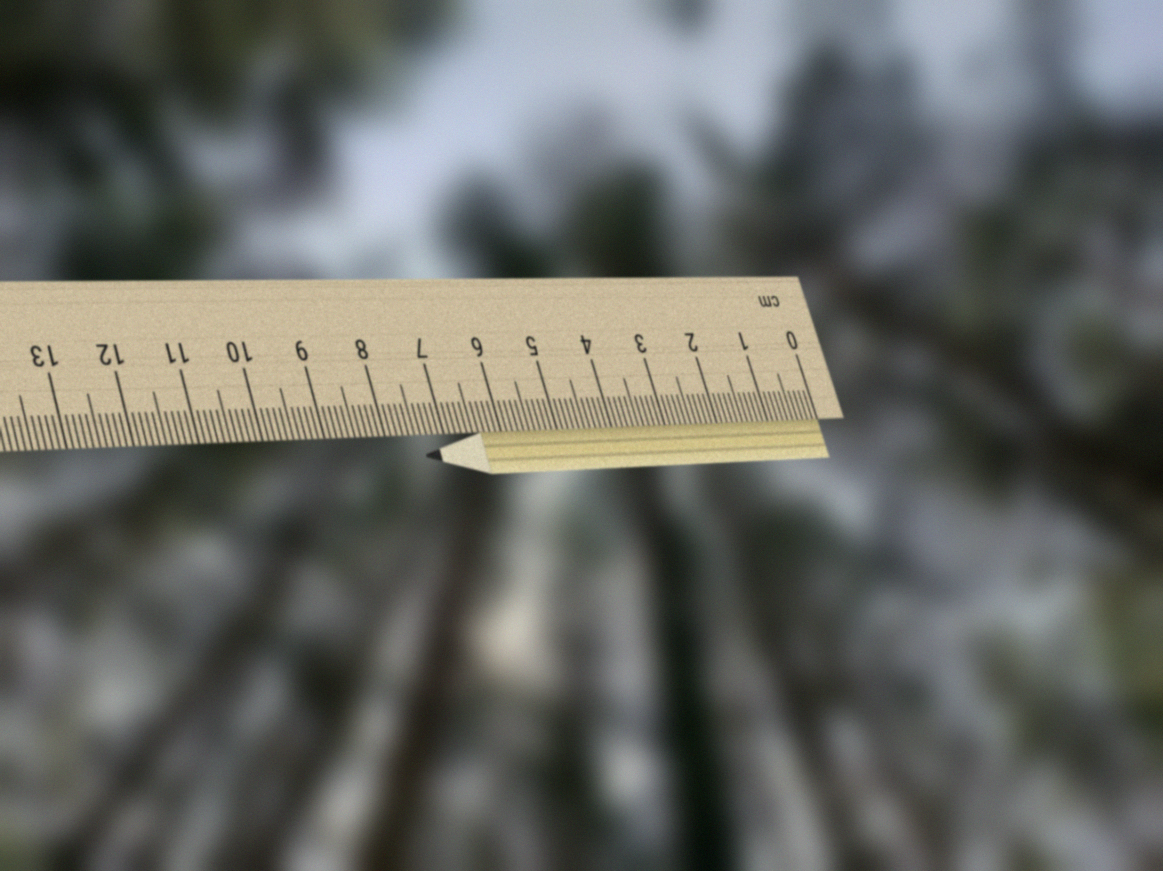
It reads **7.4** cm
